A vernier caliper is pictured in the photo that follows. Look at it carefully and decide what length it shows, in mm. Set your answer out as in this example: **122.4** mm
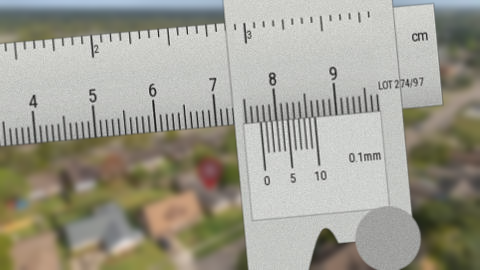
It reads **77.4** mm
